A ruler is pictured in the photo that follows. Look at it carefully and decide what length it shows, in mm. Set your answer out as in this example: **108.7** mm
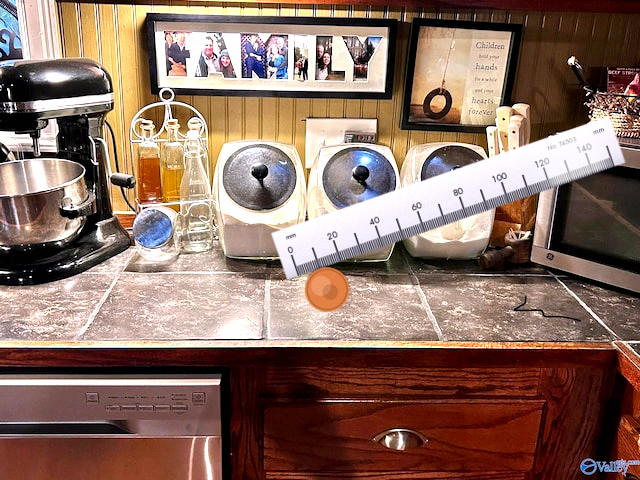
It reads **20** mm
